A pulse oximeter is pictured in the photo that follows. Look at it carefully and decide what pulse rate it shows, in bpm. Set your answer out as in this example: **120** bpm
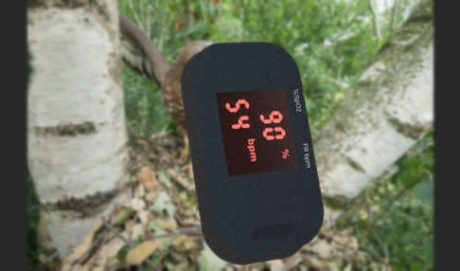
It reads **54** bpm
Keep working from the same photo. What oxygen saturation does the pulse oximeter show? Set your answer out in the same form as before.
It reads **90** %
